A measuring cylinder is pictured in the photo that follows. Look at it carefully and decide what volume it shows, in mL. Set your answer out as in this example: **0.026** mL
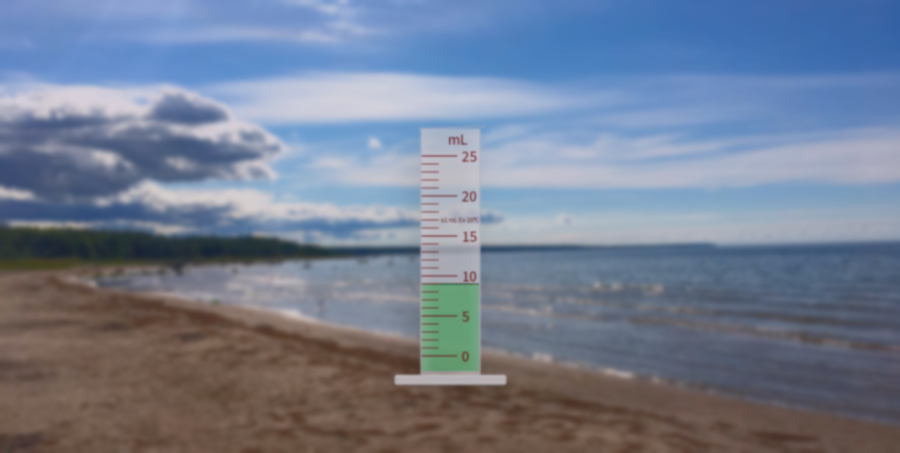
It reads **9** mL
